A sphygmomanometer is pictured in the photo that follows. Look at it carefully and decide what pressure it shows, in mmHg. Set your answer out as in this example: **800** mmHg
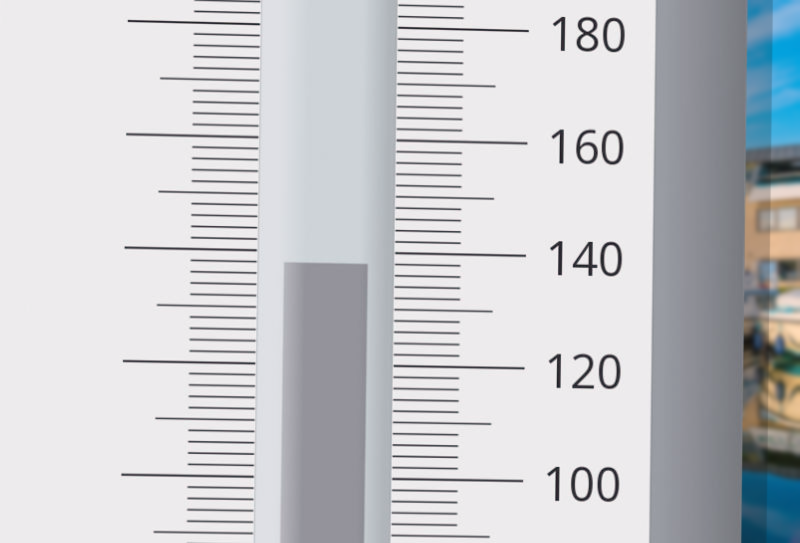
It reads **138** mmHg
